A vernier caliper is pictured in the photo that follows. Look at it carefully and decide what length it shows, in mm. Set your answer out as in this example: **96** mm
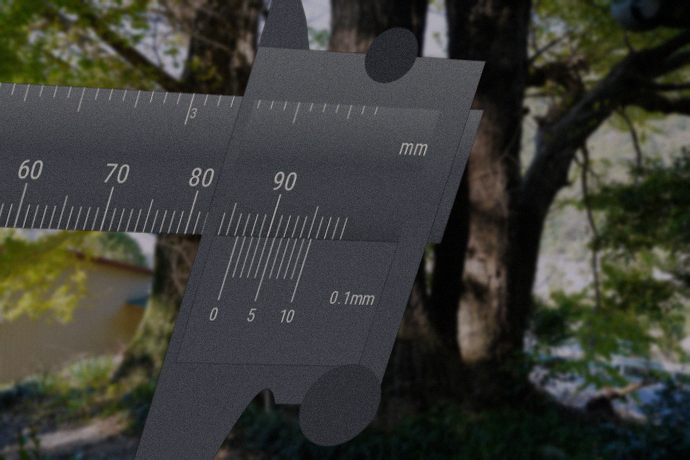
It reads **86.4** mm
